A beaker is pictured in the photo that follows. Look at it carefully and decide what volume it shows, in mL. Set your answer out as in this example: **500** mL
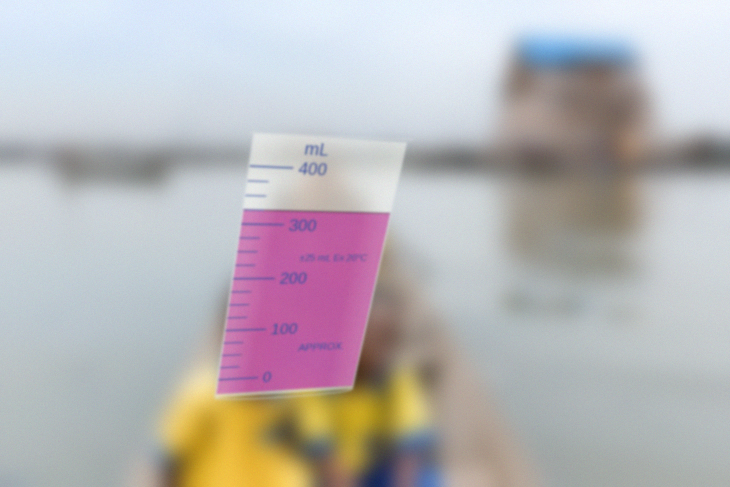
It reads **325** mL
